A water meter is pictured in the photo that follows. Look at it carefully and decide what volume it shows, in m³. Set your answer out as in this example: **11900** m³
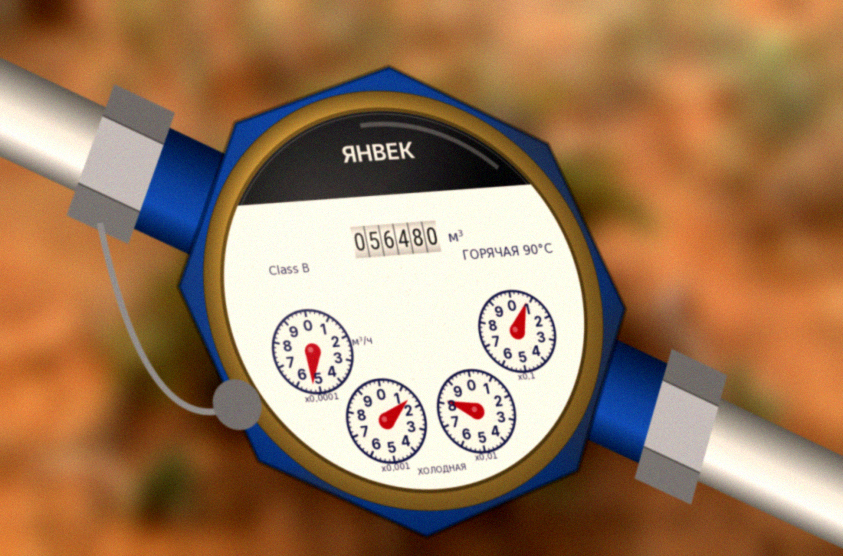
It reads **56480.0815** m³
